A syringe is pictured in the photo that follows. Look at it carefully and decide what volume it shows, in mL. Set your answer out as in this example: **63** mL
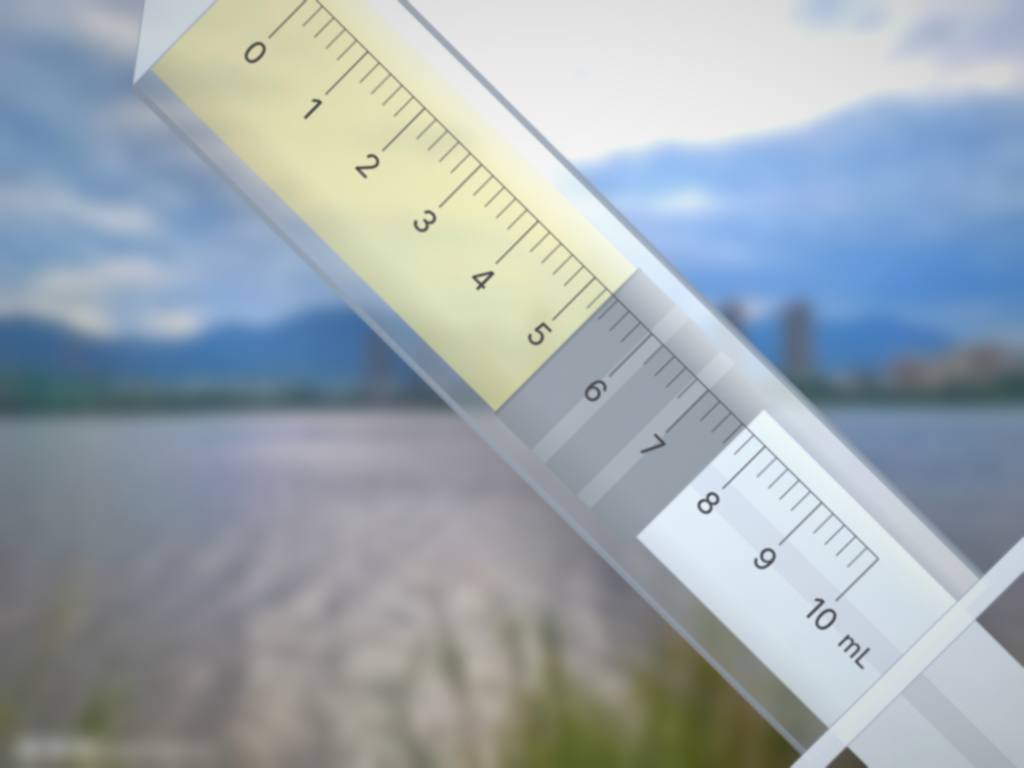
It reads **5.3** mL
